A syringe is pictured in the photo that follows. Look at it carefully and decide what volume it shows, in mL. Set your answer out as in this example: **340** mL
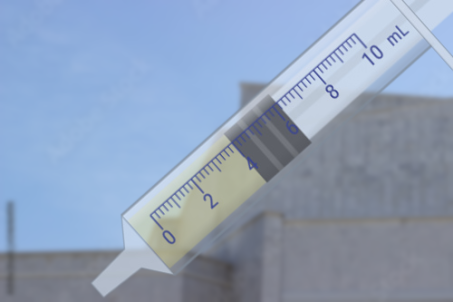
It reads **4** mL
